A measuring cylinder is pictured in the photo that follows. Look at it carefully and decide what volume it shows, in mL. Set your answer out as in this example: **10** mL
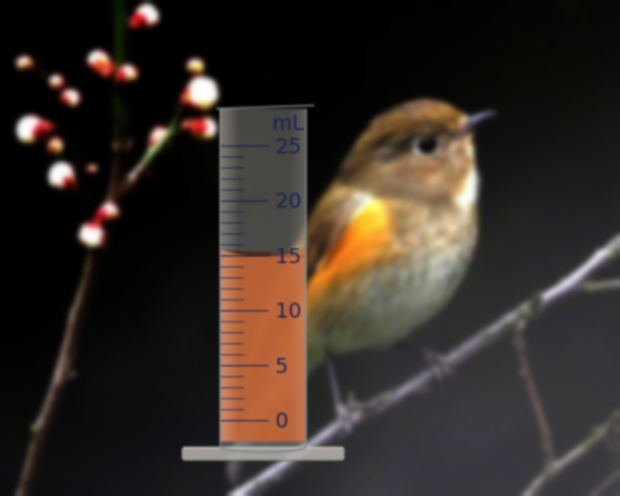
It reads **15** mL
